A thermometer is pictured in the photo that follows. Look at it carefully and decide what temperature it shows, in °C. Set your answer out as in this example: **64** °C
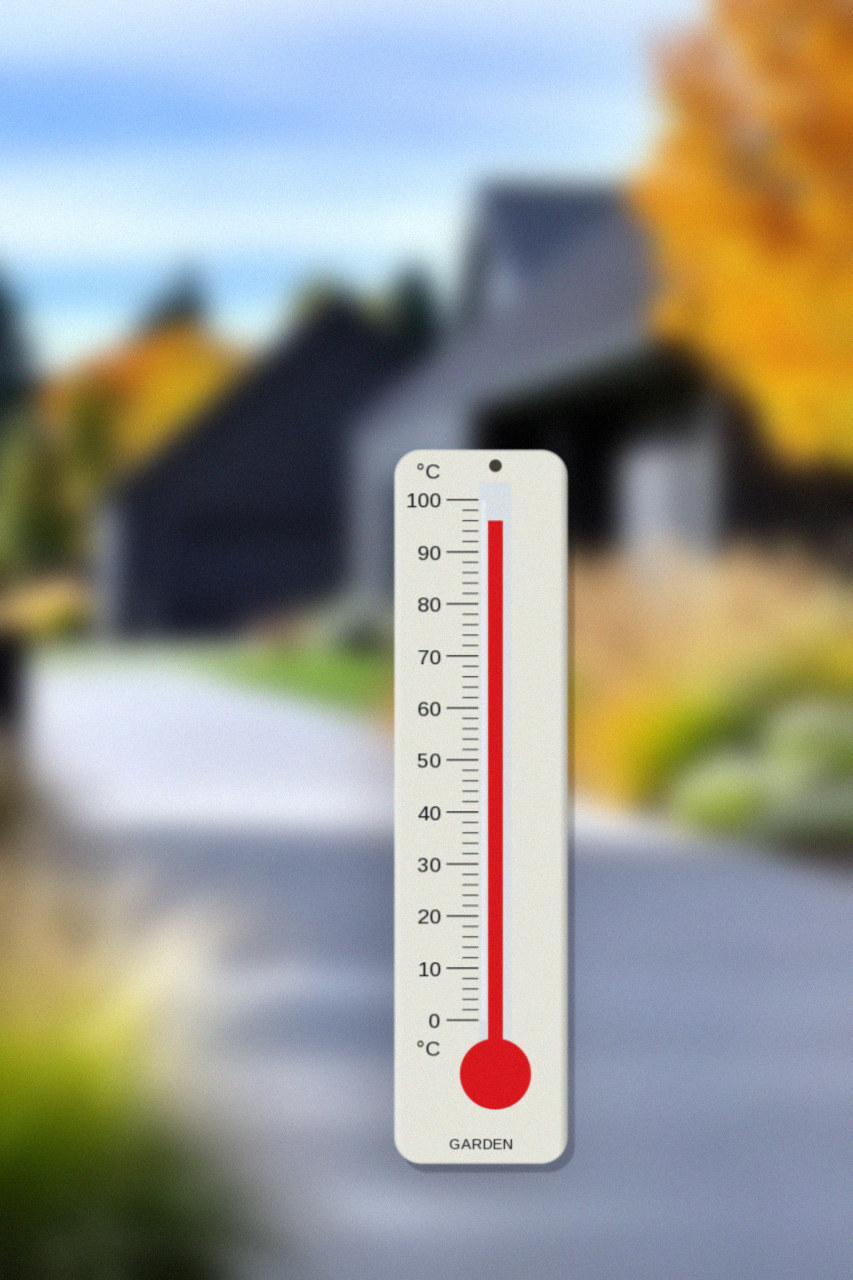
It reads **96** °C
